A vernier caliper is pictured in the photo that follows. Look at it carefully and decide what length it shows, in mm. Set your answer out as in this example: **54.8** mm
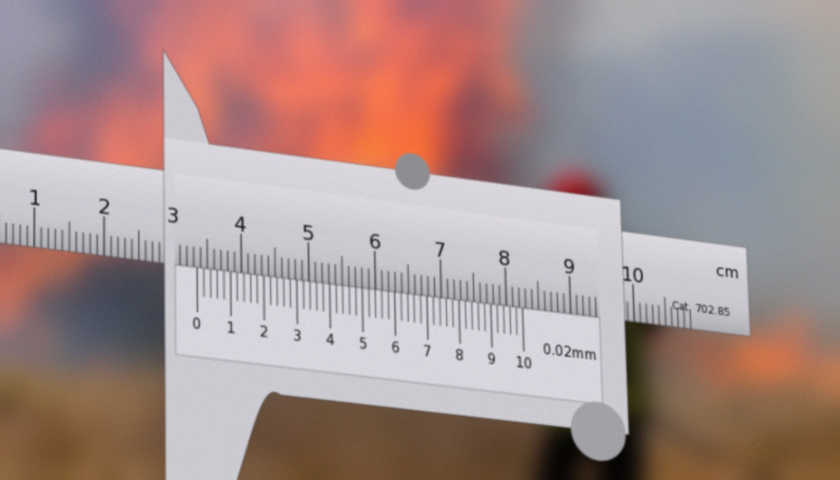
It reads **33.5** mm
